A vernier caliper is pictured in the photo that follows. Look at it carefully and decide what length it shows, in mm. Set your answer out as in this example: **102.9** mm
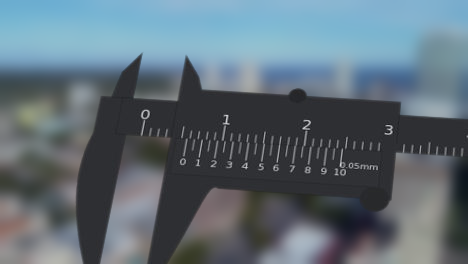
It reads **5.6** mm
